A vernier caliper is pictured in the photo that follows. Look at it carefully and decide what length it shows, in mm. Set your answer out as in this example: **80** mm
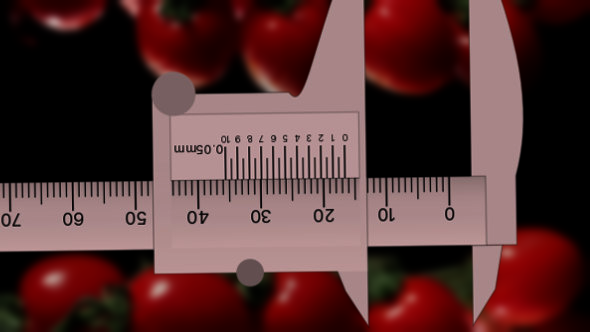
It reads **16.6** mm
